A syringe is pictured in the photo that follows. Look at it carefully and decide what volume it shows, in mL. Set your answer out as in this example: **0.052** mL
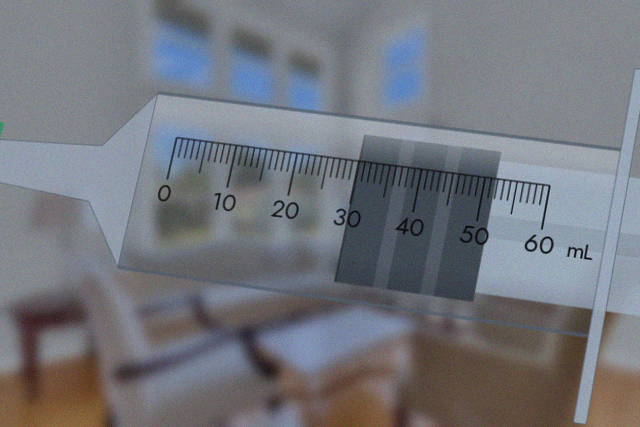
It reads **30** mL
